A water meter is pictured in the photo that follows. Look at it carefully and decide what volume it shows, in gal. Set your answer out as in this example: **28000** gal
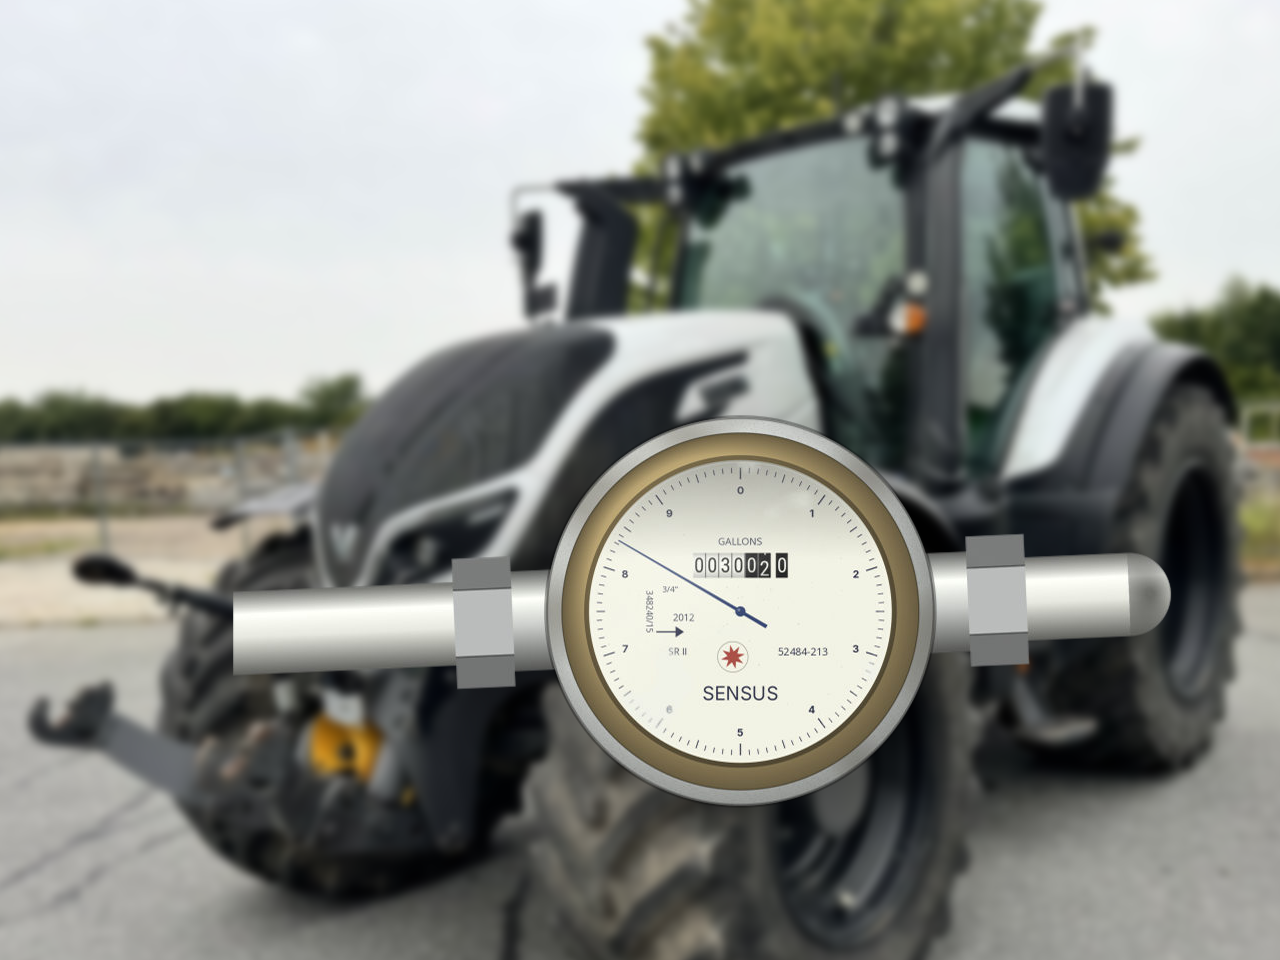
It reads **30018.3** gal
